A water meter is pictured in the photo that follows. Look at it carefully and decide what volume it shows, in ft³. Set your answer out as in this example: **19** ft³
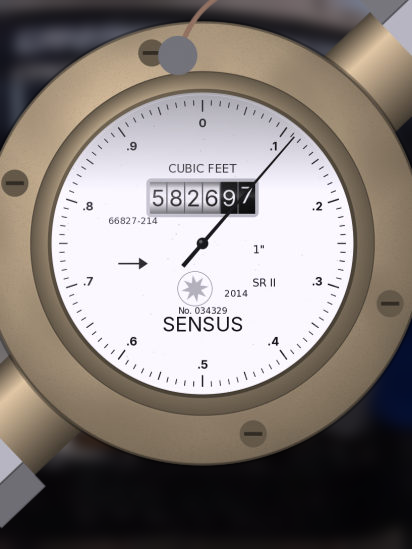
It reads **582697.11** ft³
